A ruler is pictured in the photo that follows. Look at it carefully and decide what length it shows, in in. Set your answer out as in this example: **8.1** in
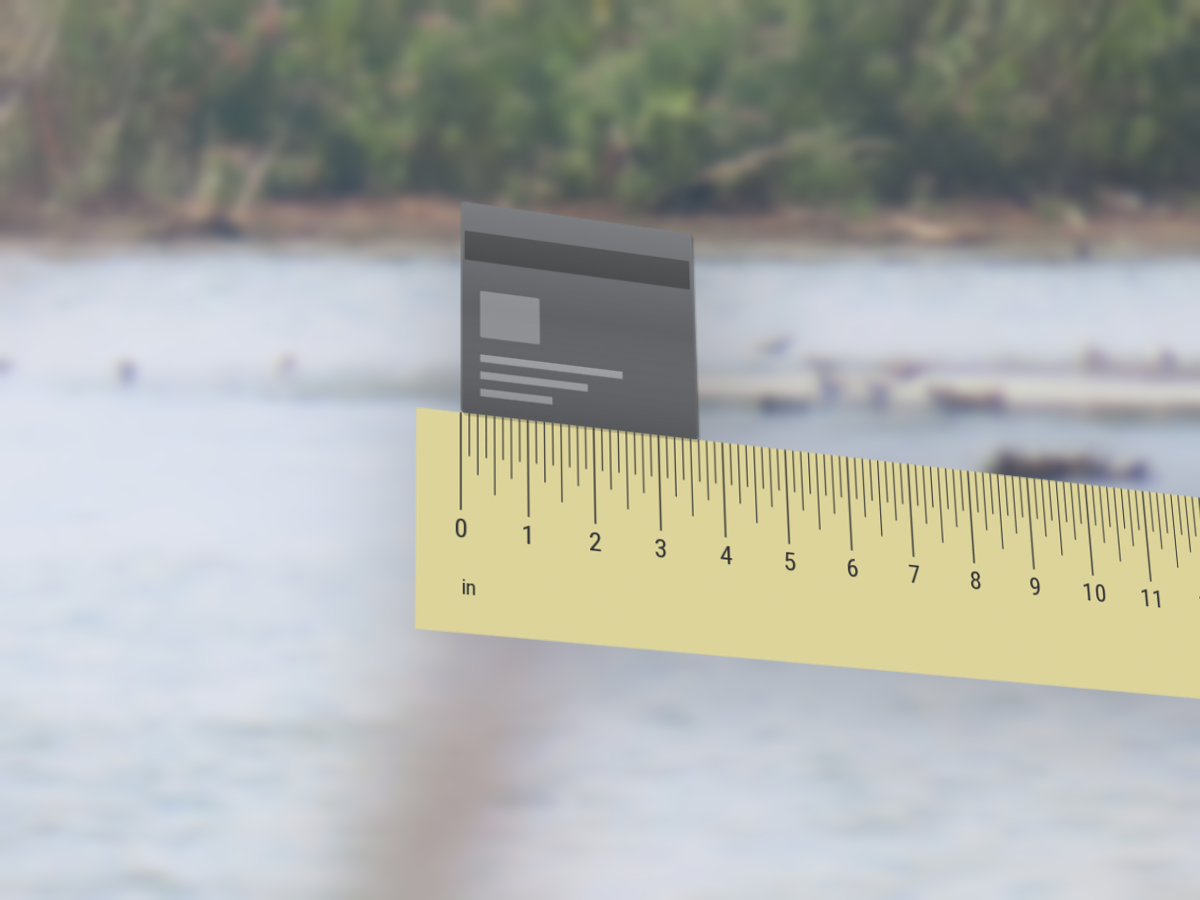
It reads **3.625** in
